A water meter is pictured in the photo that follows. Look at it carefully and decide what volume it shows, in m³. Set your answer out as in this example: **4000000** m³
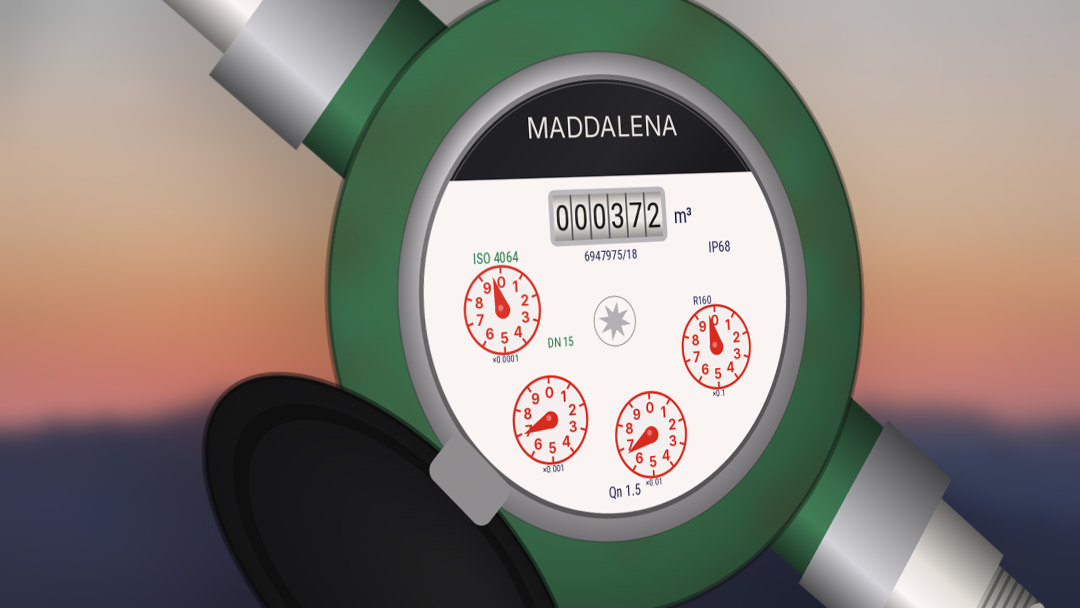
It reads **371.9669** m³
